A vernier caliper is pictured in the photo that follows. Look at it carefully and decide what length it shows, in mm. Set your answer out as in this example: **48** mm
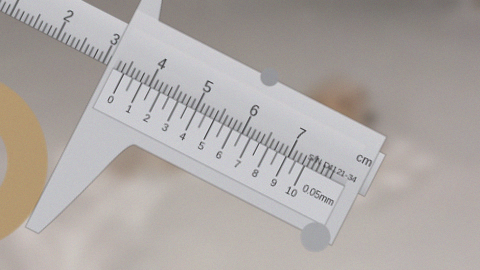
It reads **34.5** mm
